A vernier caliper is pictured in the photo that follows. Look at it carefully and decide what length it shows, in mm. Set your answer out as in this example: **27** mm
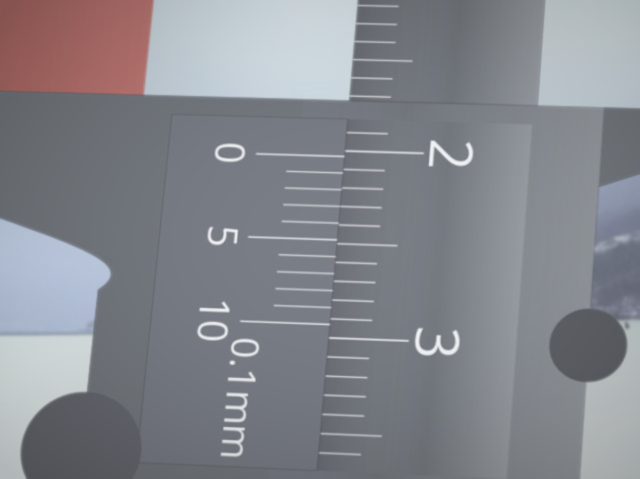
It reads **20.3** mm
